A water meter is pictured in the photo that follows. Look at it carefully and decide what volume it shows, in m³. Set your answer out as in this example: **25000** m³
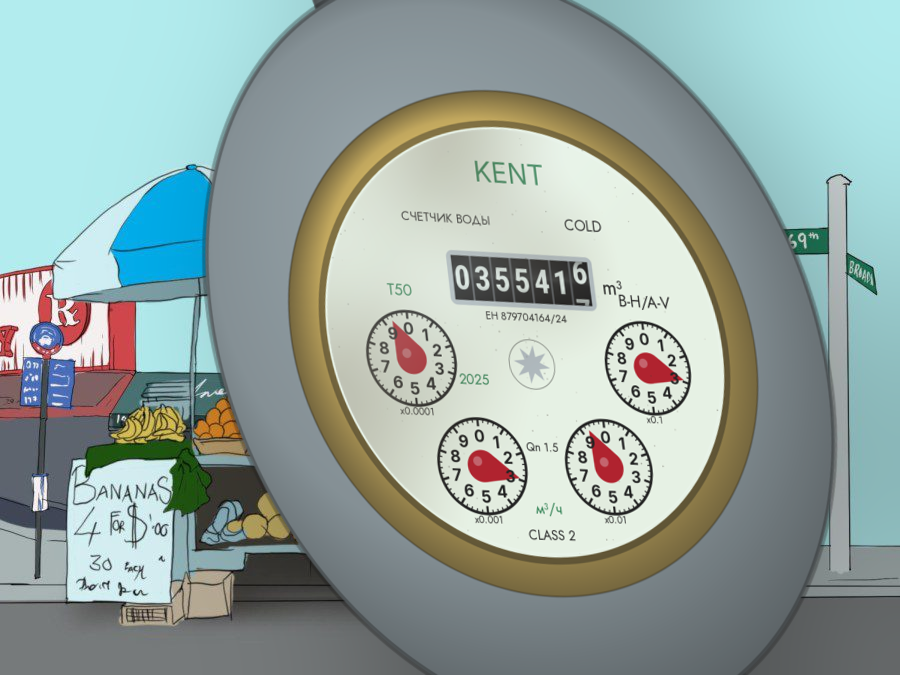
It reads **355416.2929** m³
